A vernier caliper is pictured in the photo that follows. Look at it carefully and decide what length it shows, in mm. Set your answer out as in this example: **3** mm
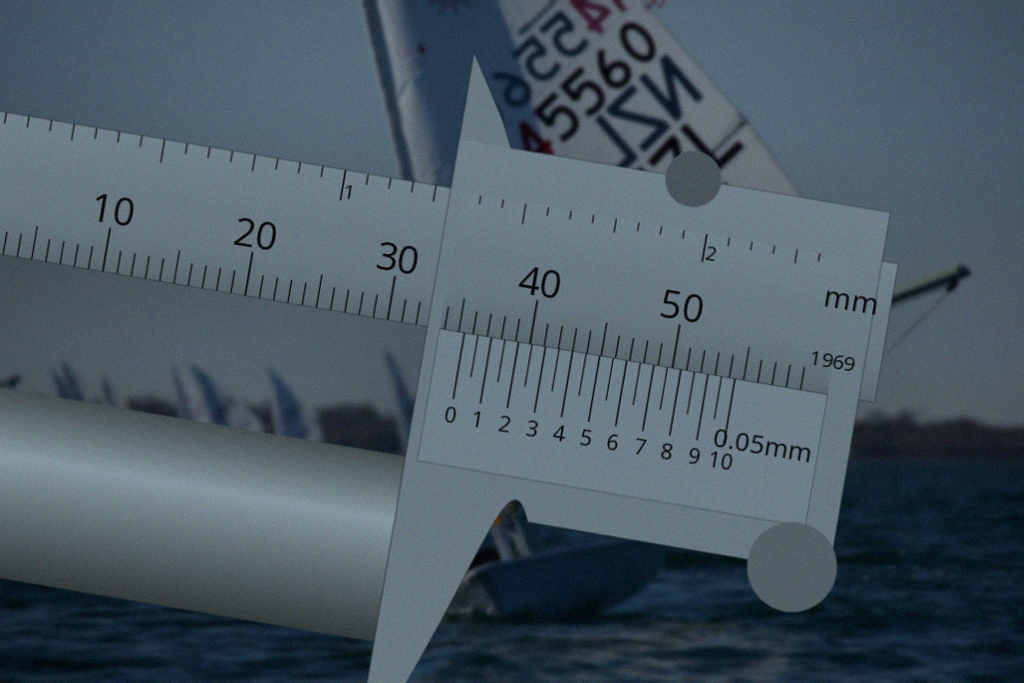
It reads **35.4** mm
